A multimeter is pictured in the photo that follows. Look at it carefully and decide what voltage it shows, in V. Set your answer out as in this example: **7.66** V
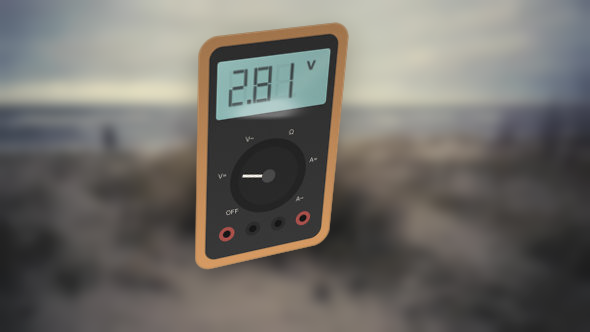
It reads **2.81** V
